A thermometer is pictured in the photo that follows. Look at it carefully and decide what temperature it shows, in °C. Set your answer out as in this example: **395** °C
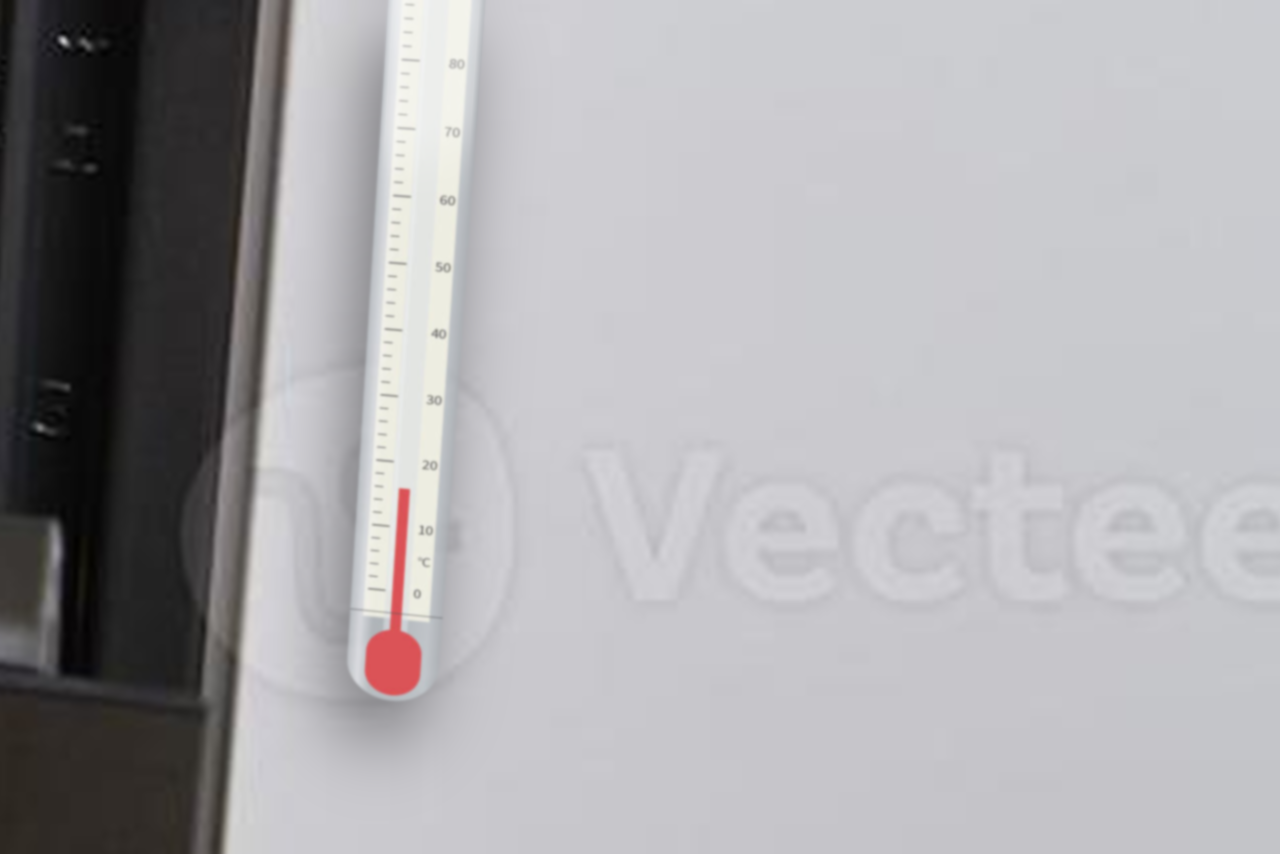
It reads **16** °C
